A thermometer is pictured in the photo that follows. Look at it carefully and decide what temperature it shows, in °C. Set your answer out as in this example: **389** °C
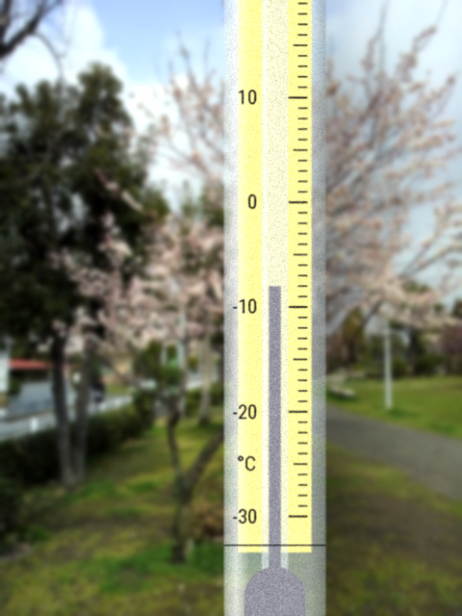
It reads **-8** °C
